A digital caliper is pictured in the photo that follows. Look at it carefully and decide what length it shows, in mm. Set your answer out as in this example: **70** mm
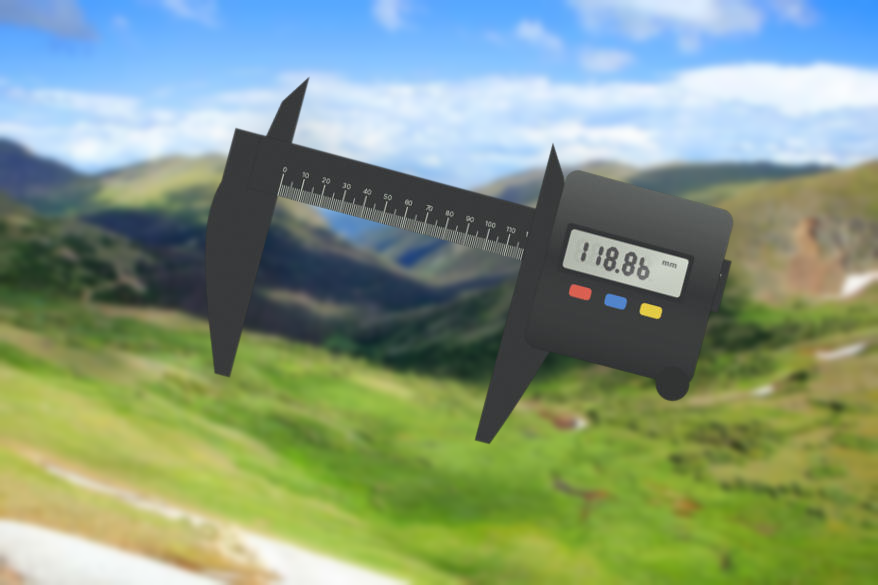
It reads **118.86** mm
